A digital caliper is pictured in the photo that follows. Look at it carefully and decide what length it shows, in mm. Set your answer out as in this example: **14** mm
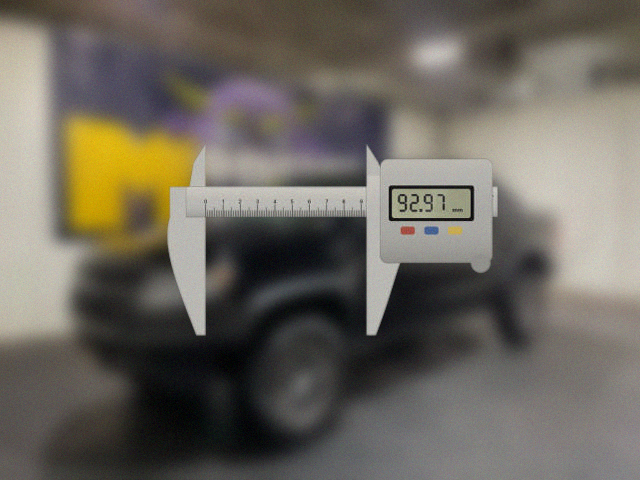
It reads **92.97** mm
